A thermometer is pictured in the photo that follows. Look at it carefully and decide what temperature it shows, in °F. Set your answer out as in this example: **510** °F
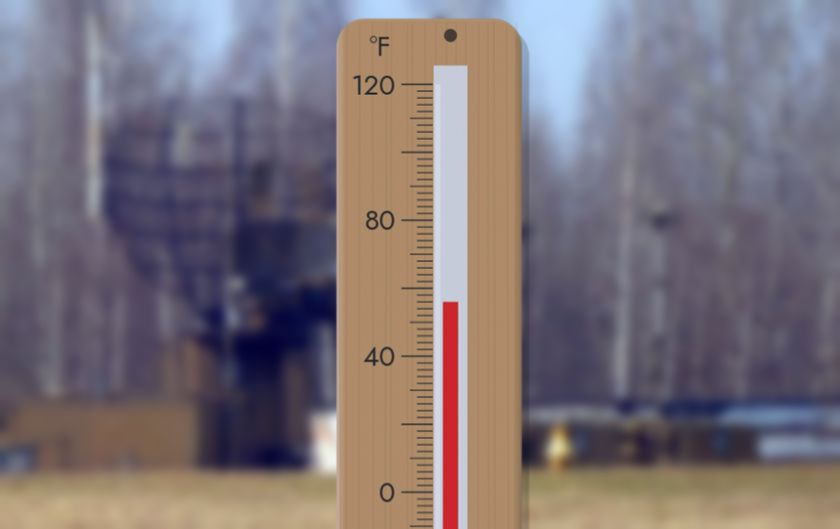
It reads **56** °F
